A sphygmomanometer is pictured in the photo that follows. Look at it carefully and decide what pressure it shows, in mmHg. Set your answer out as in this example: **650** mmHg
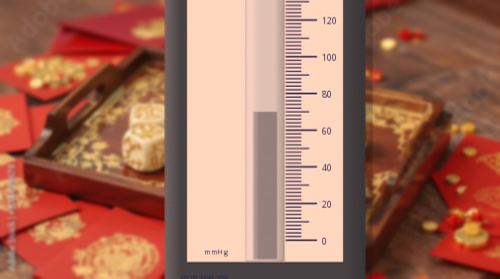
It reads **70** mmHg
